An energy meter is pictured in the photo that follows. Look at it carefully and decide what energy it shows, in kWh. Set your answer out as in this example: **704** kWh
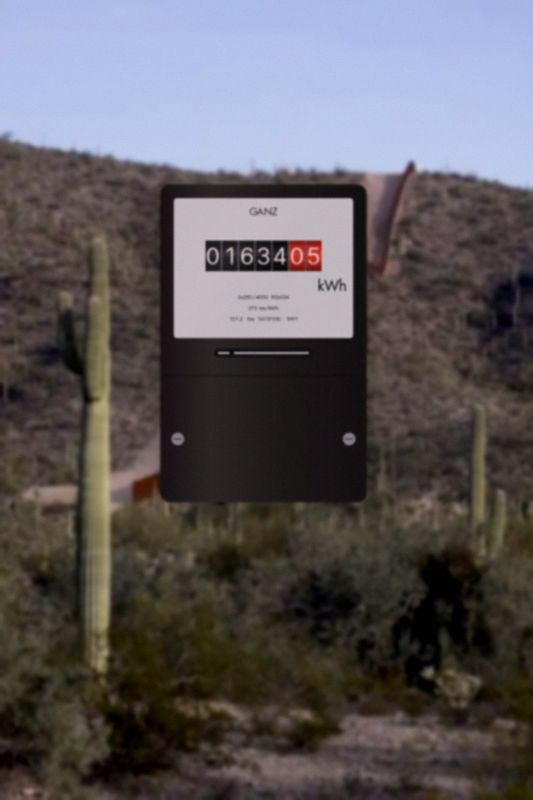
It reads **1634.05** kWh
